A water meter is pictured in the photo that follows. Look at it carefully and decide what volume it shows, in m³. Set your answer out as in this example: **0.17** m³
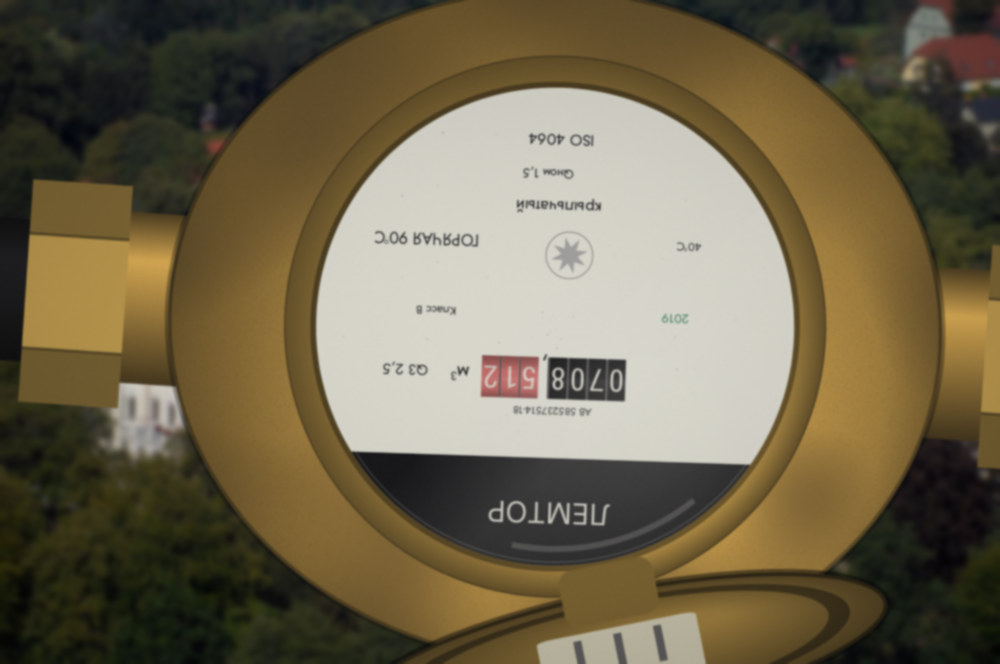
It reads **708.512** m³
